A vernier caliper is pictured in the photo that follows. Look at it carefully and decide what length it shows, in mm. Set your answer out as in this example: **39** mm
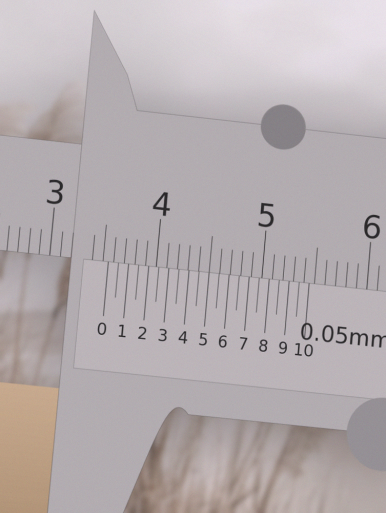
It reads **35.5** mm
